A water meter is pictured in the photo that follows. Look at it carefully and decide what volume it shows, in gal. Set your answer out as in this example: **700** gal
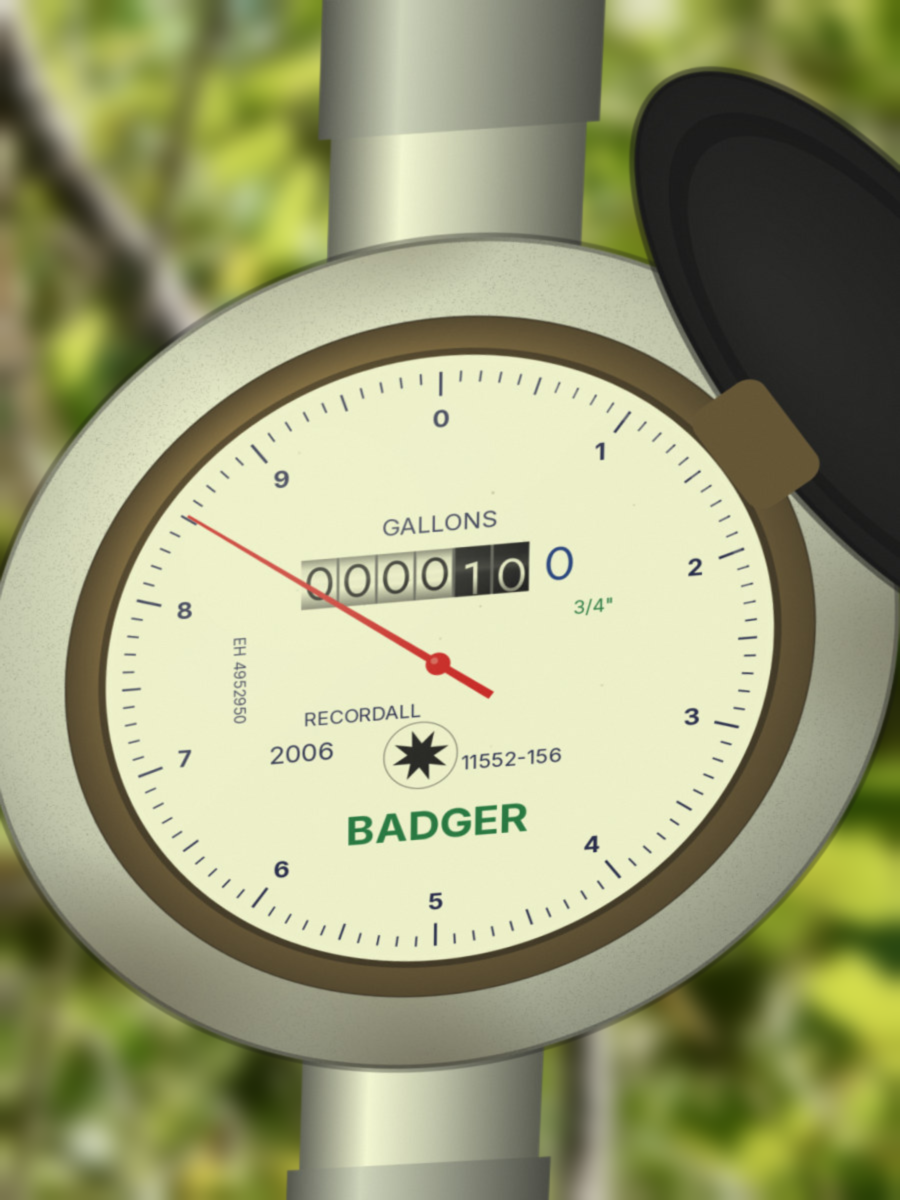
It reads **98.5** gal
